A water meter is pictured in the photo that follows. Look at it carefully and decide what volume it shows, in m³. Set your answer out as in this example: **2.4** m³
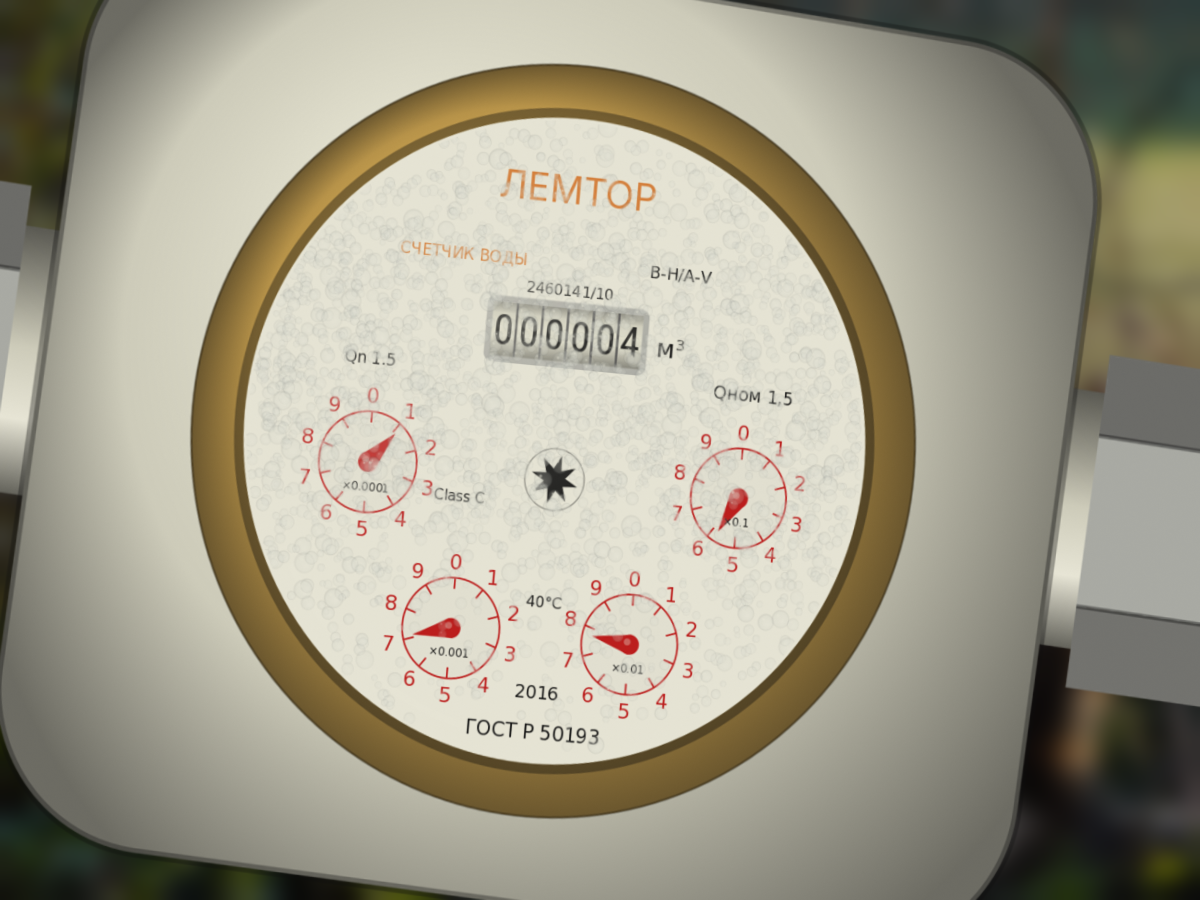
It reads **4.5771** m³
